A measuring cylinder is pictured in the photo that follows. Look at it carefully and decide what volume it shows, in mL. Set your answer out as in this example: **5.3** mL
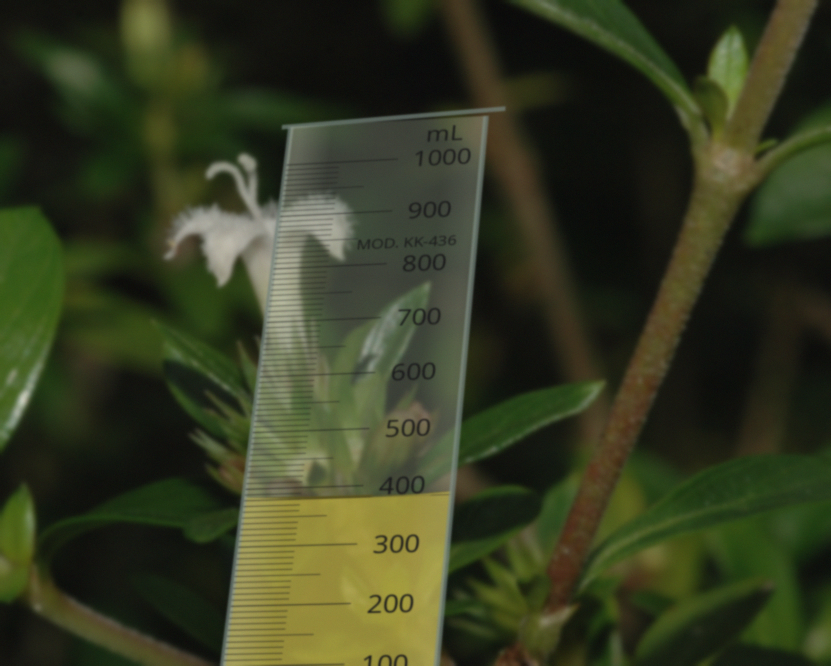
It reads **380** mL
